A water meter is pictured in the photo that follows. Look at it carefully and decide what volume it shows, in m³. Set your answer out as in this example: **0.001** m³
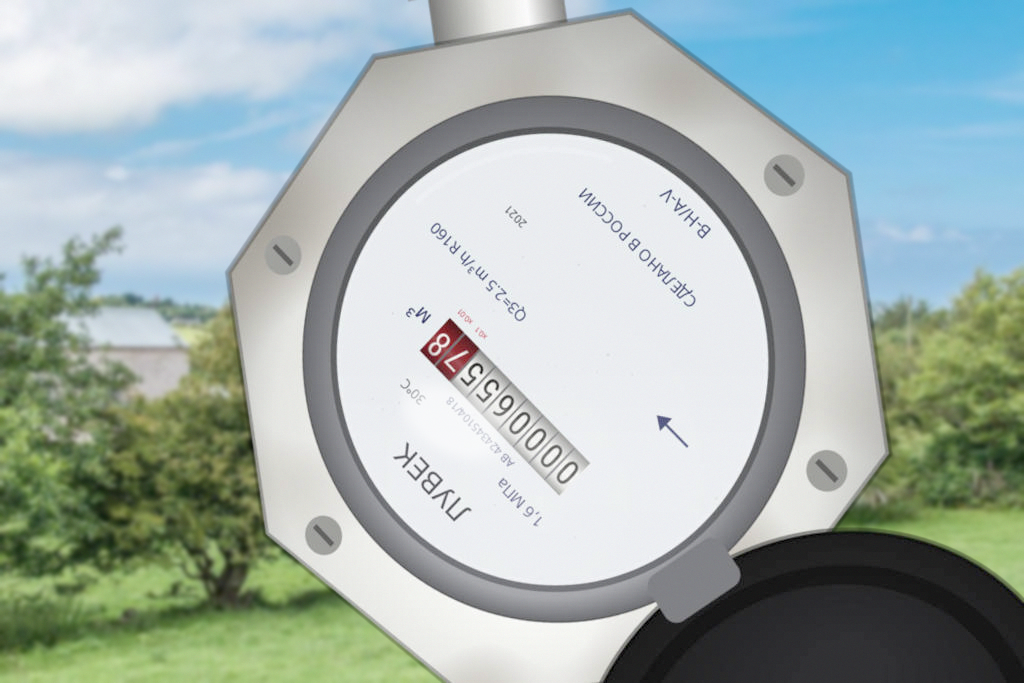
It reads **655.78** m³
